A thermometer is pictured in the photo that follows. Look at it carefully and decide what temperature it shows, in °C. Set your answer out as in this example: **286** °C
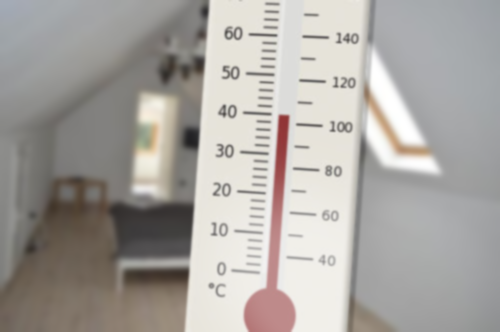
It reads **40** °C
